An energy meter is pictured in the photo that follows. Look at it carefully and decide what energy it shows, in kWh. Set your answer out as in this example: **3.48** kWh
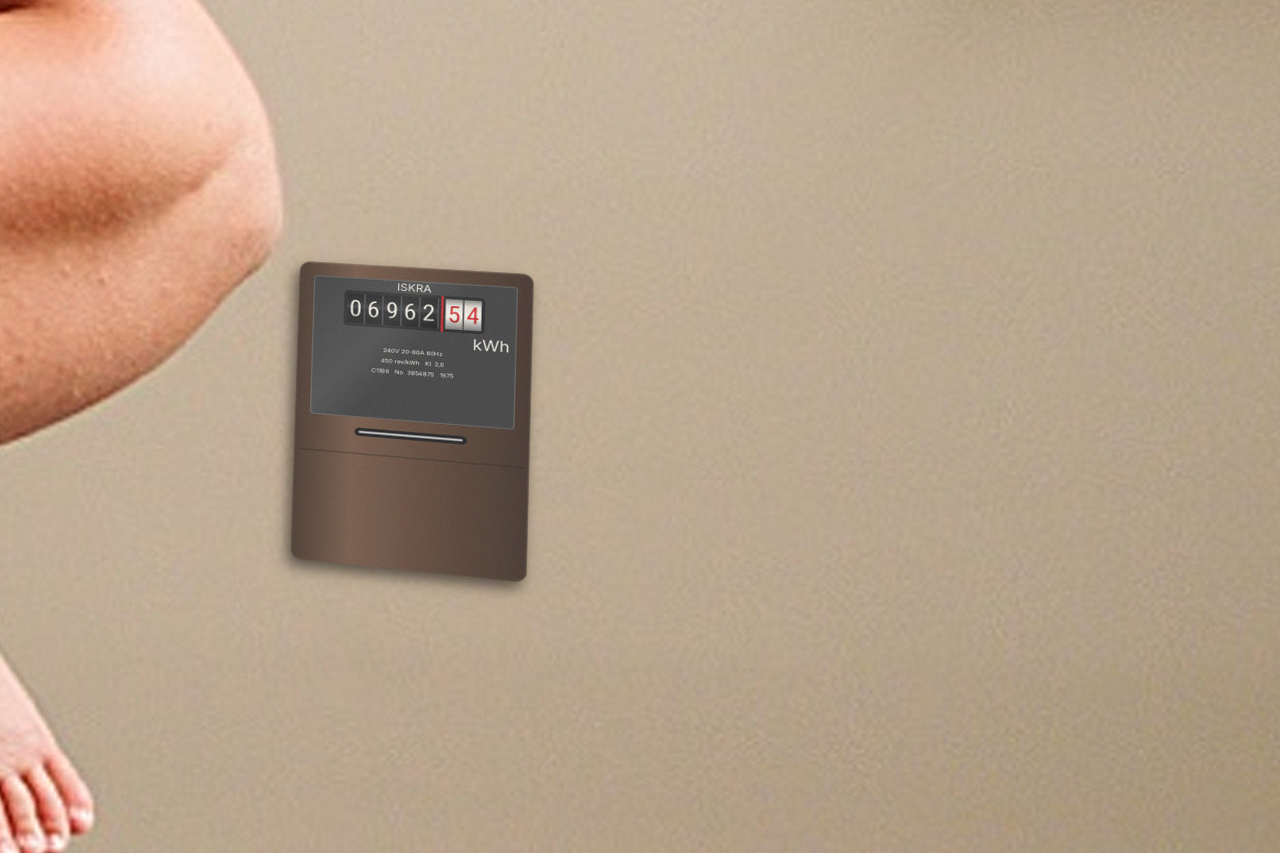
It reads **6962.54** kWh
